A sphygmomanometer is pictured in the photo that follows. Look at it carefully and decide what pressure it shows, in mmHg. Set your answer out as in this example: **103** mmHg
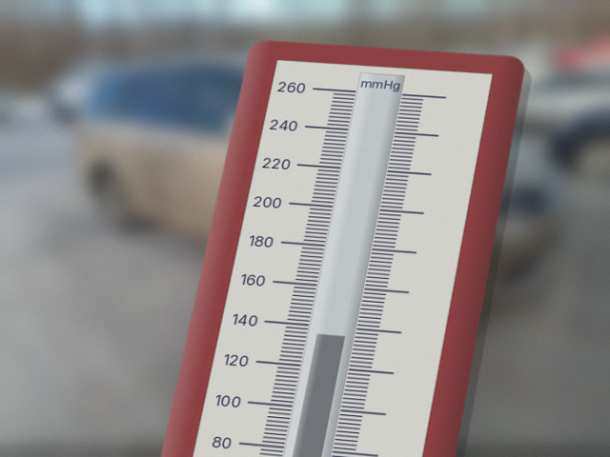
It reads **136** mmHg
